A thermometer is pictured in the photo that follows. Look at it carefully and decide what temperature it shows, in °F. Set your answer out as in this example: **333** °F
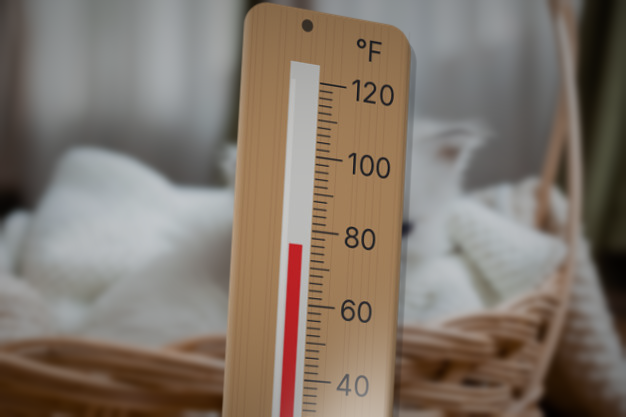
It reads **76** °F
